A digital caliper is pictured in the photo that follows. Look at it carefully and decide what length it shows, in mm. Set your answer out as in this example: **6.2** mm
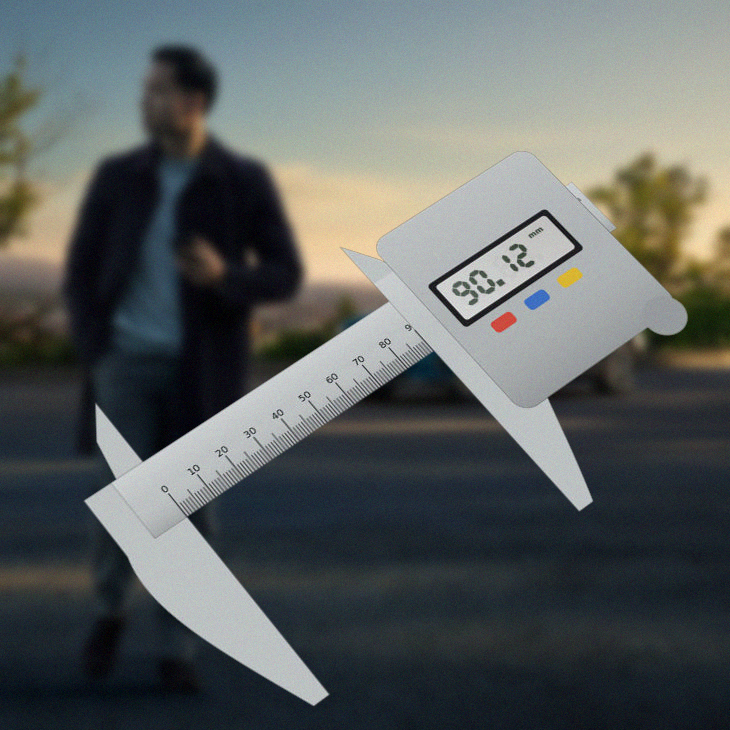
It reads **90.12** mm
